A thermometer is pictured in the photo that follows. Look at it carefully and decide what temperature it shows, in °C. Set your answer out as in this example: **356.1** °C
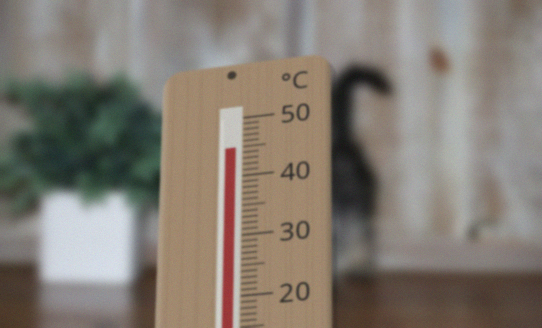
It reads **45** °C
